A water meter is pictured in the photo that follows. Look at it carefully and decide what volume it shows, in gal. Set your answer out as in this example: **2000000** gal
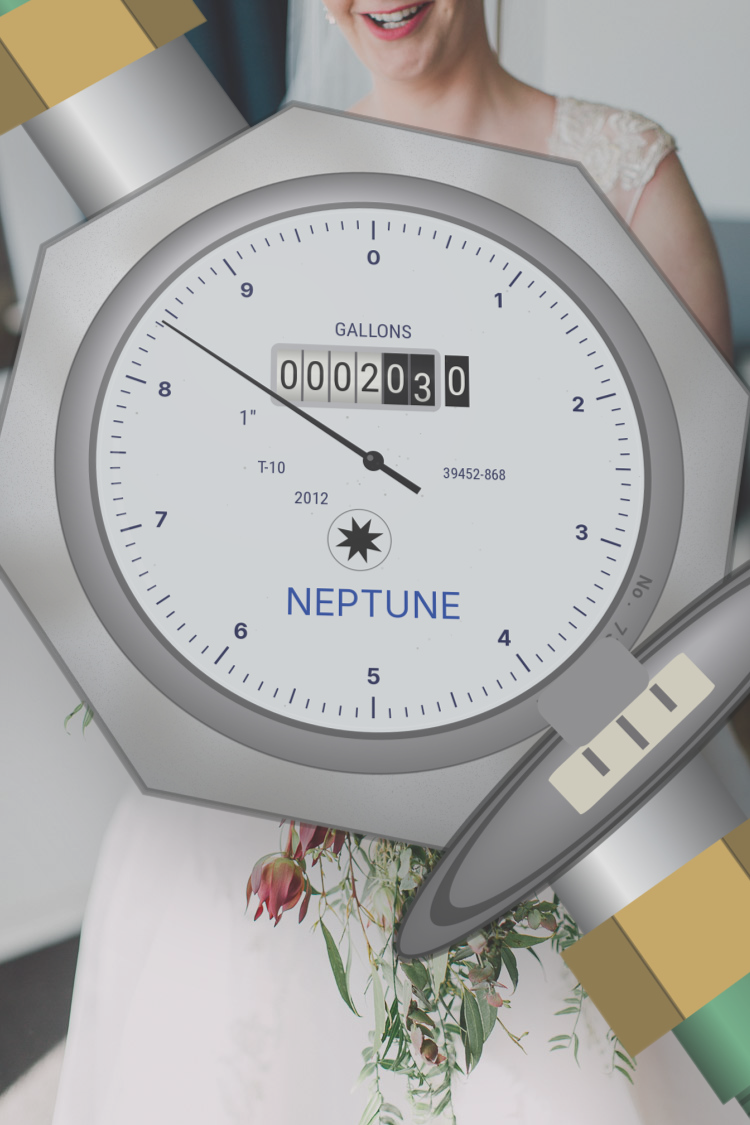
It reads **2028.4** gal
